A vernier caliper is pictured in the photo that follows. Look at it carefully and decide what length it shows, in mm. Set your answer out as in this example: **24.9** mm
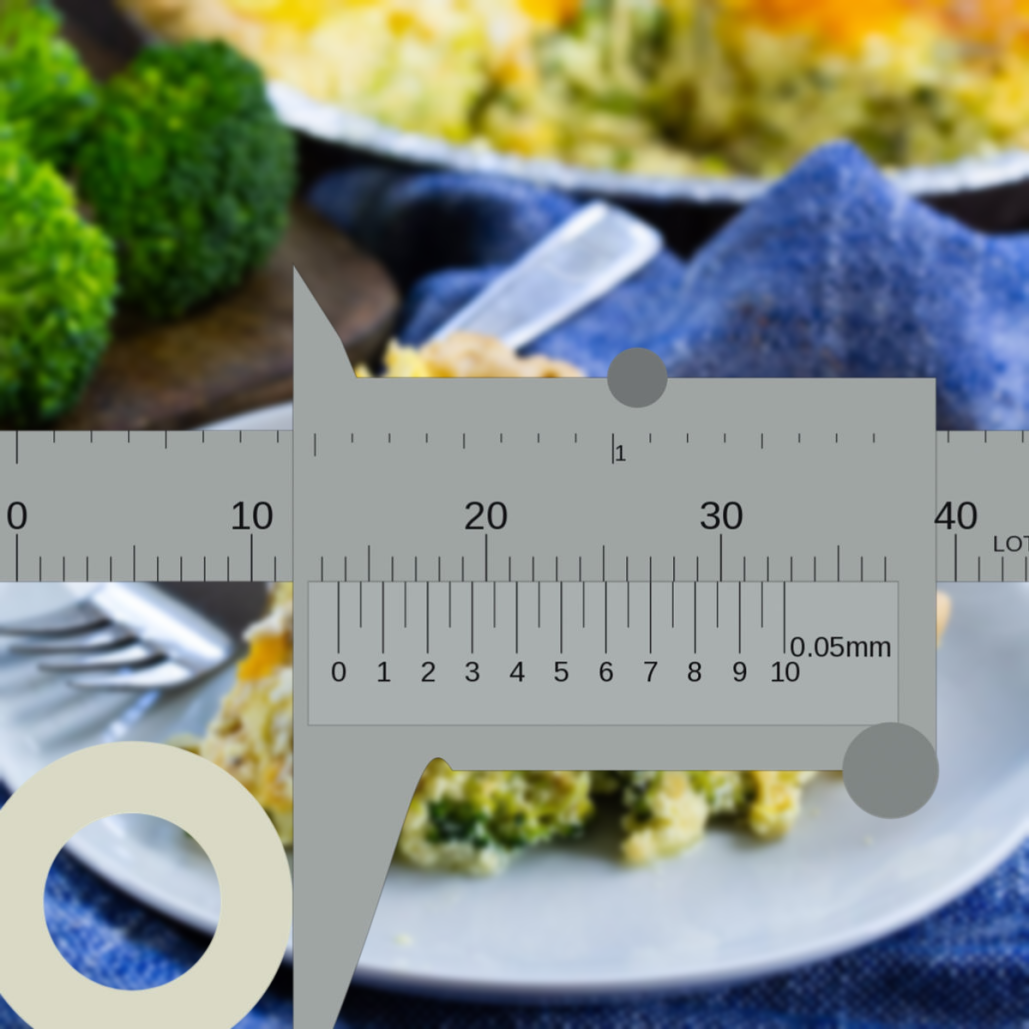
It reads **13.70** mm
